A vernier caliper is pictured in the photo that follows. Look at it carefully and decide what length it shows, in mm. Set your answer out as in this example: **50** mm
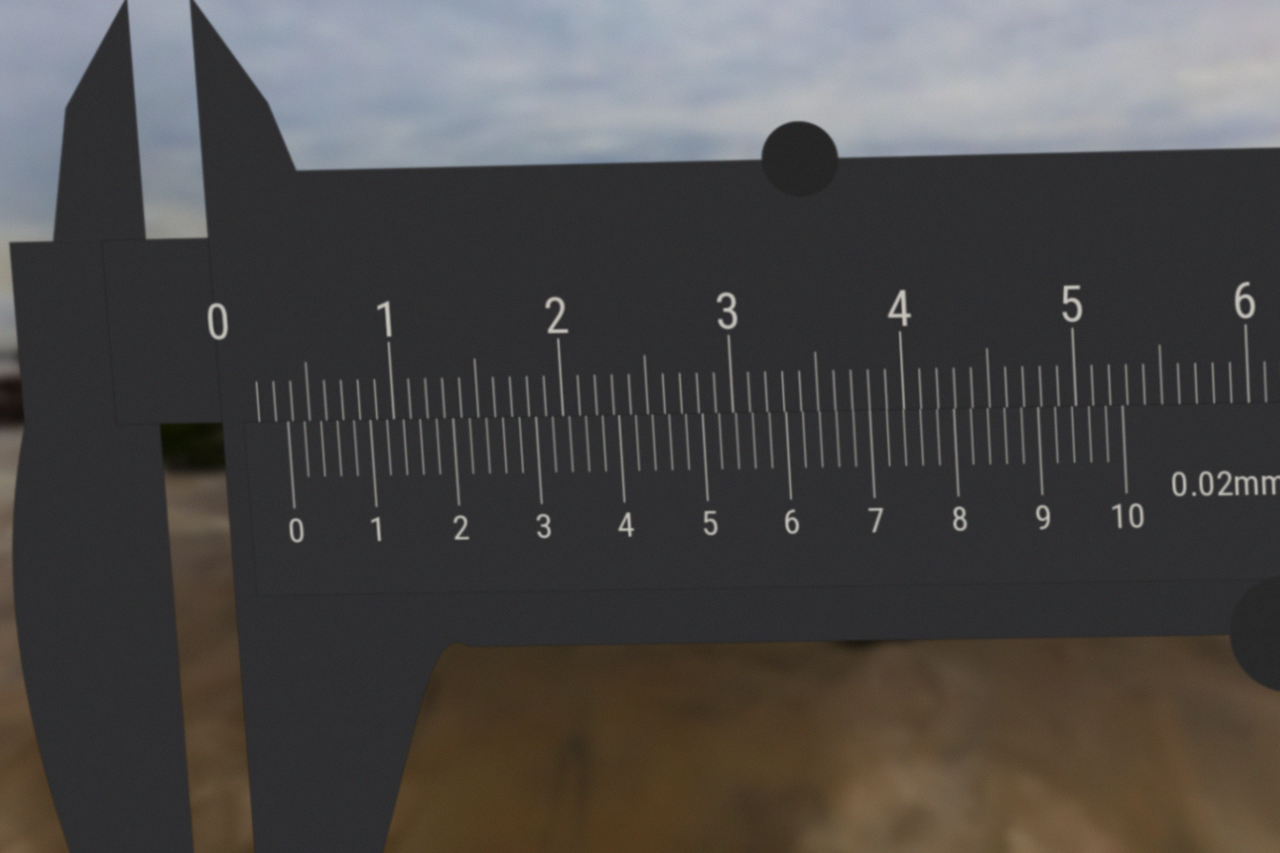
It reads **3.7** mm
